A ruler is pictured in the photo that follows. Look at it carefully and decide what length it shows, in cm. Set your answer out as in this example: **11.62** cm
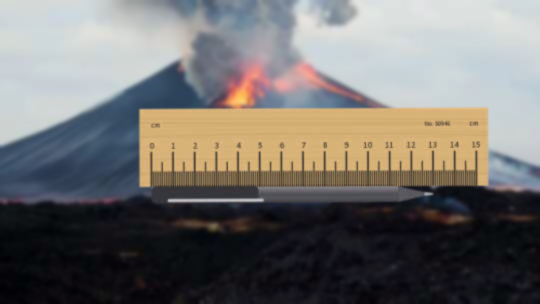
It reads **13** cm
